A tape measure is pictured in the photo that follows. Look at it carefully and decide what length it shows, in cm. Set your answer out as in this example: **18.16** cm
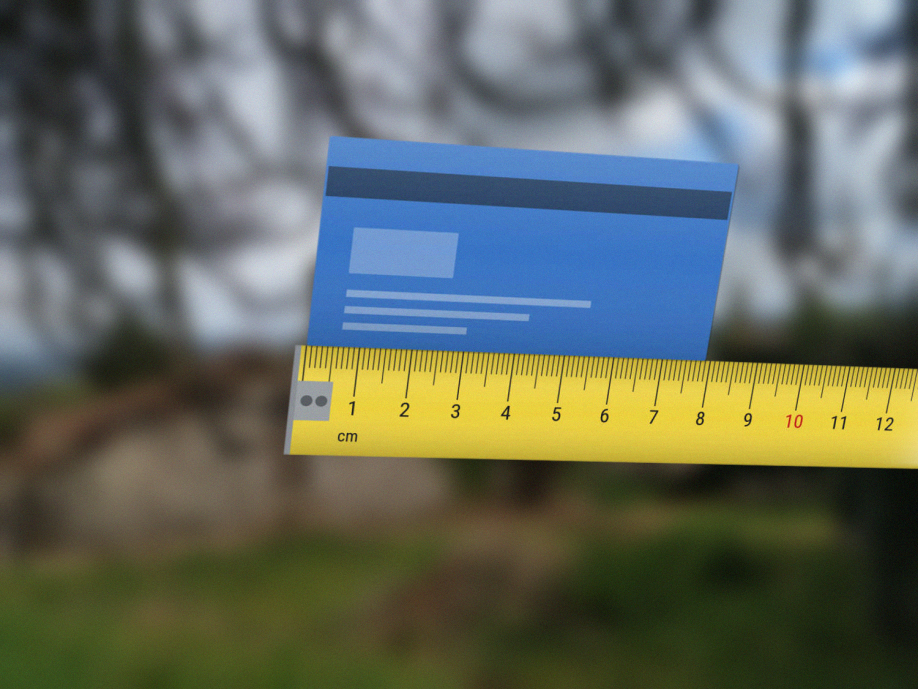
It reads **7.9** cm
